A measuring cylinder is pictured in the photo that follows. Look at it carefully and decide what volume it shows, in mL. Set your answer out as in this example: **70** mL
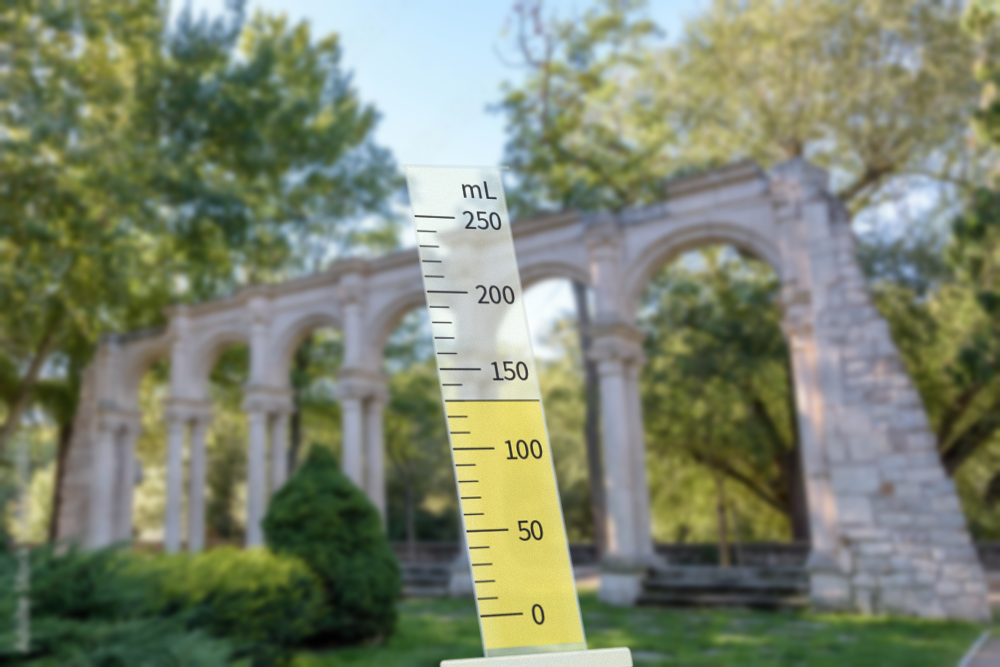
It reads **130** mL
